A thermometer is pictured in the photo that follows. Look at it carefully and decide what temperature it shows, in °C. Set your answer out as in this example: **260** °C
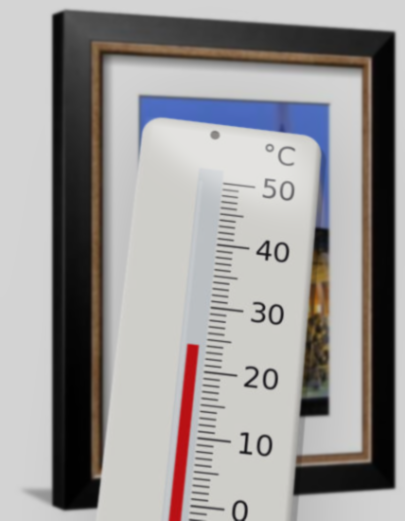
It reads **24** °C
